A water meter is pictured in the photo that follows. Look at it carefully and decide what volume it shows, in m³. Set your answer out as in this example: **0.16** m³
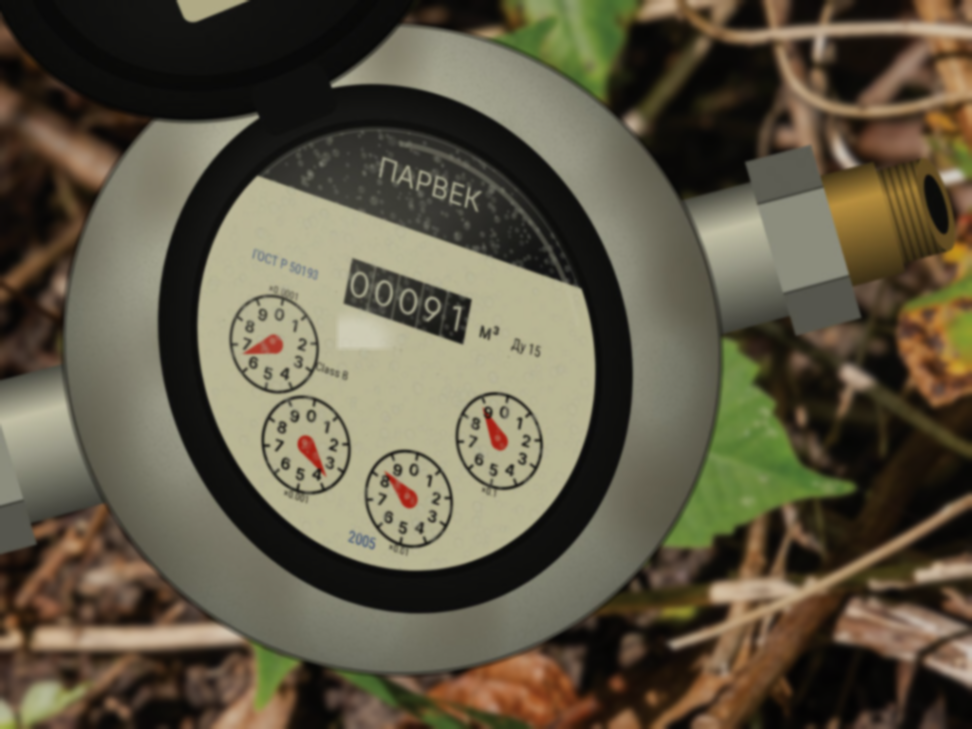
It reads **91.8836** m³
